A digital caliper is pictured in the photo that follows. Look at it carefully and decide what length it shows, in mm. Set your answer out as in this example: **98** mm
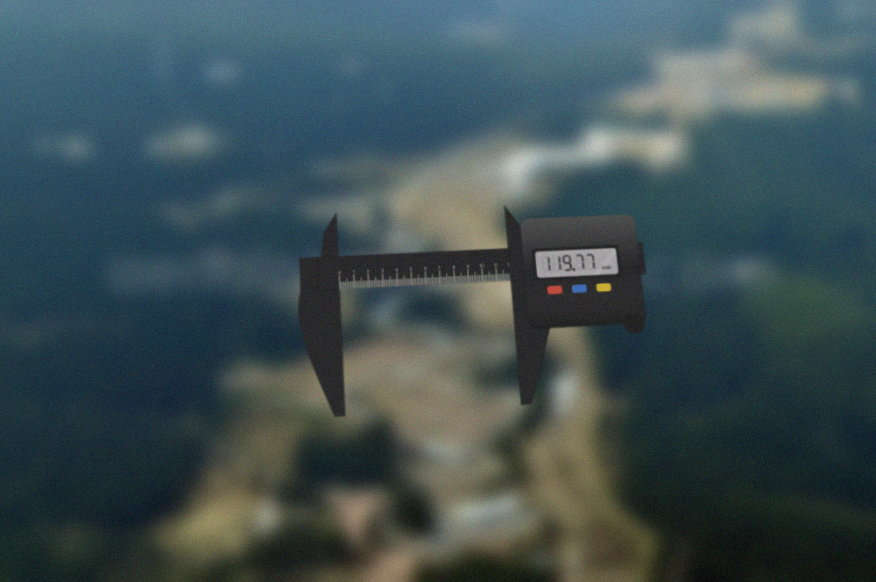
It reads **119.77** mm
